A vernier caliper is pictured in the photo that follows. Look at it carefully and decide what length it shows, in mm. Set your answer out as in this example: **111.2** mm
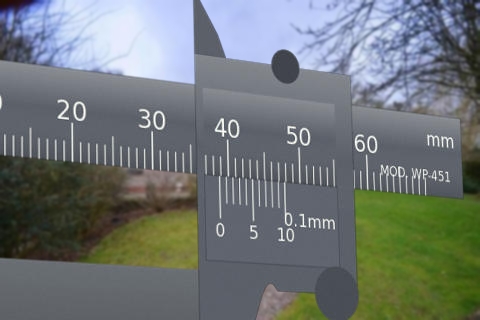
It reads **38.8** mm
